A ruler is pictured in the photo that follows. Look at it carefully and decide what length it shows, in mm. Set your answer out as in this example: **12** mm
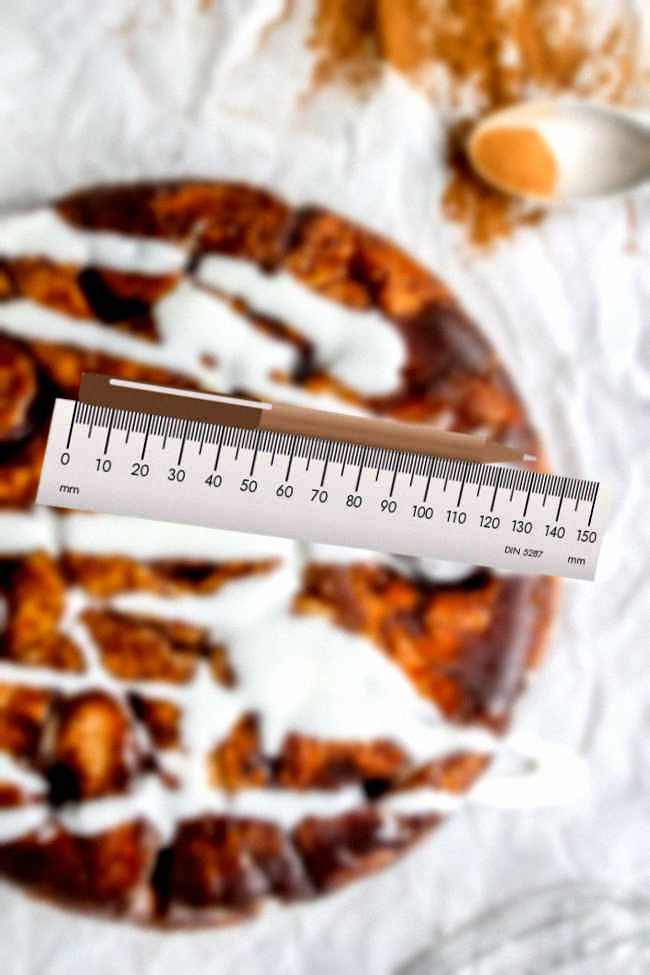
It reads **130** mm
